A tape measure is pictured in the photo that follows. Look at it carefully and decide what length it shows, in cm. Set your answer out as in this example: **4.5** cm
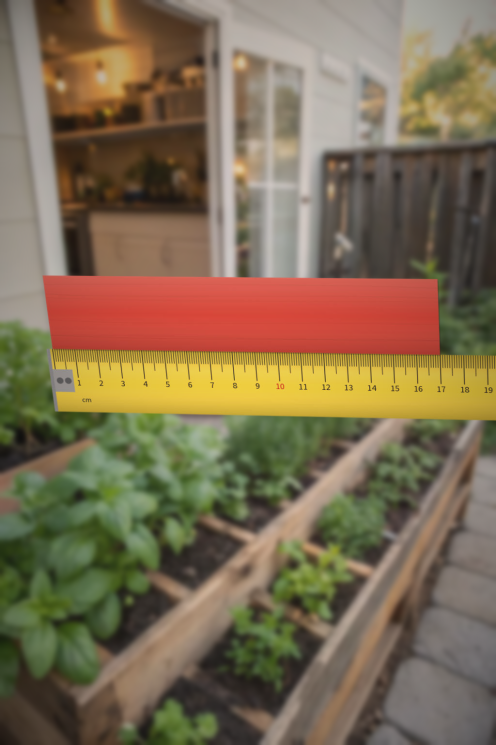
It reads **17** cm
